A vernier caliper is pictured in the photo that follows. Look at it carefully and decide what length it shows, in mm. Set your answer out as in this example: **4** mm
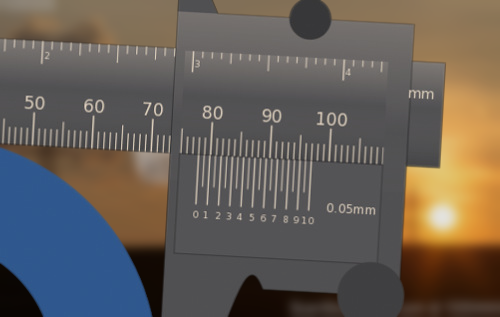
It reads **78.0** mm
